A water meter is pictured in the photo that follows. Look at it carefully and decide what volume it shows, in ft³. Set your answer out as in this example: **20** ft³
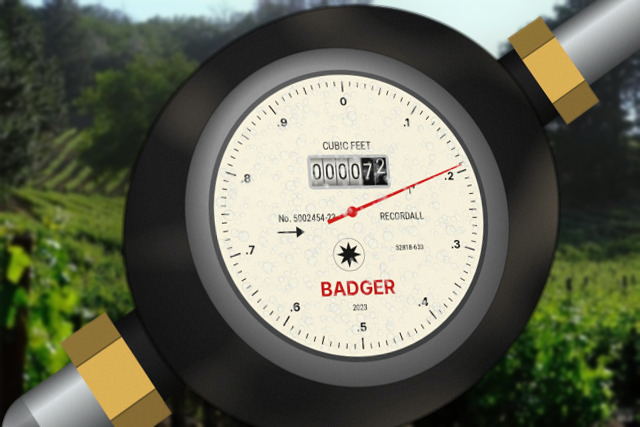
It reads **72.19** ft³
